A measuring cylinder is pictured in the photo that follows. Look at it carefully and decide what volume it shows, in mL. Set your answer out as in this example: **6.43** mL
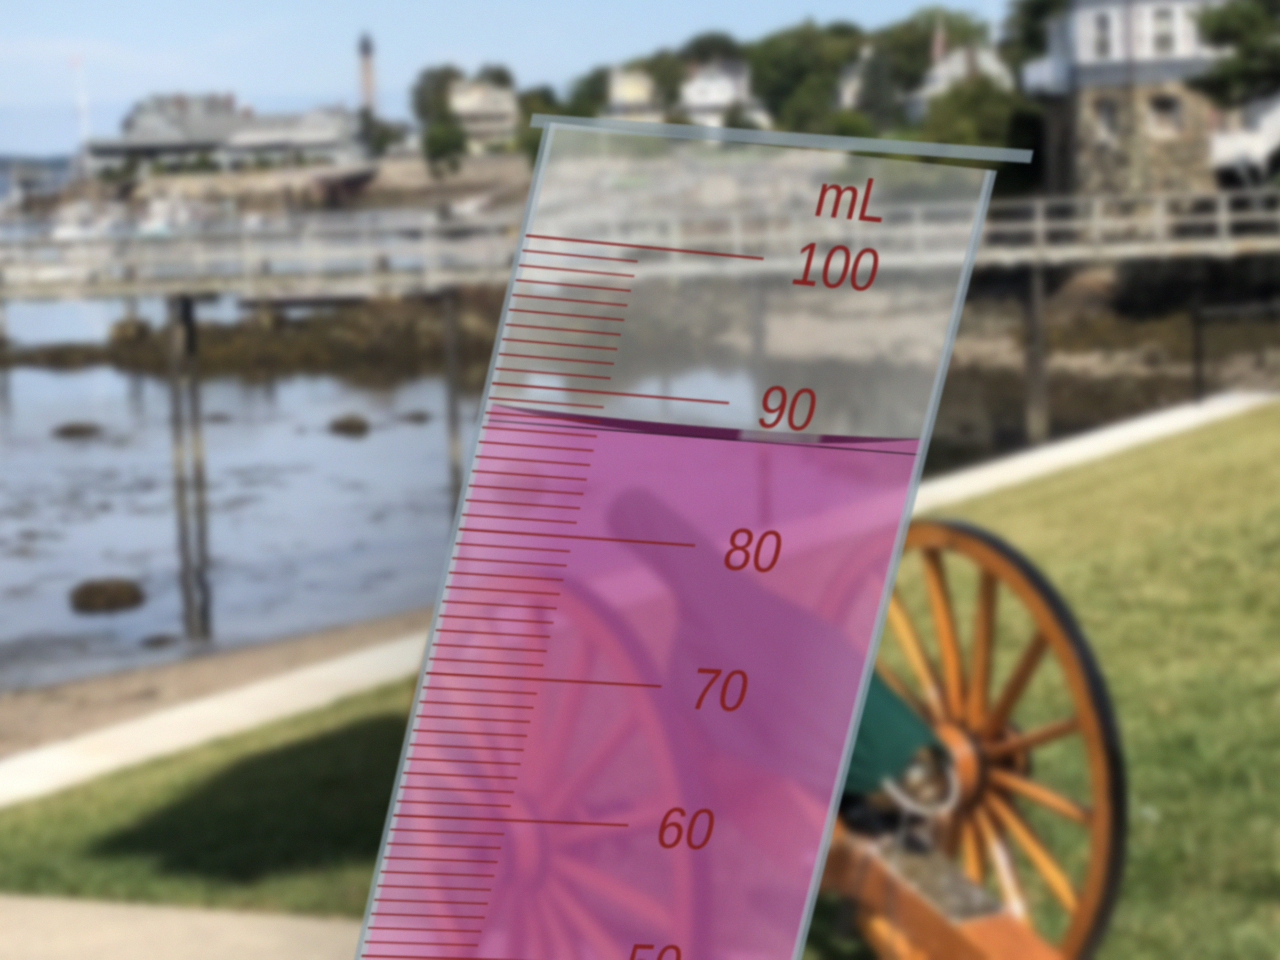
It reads **87.5** mL
